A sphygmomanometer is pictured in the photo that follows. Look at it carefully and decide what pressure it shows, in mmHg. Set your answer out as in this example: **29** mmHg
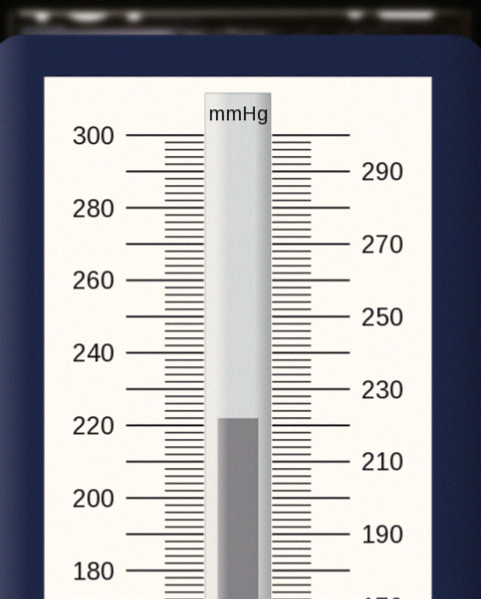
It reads **222** mmHg
